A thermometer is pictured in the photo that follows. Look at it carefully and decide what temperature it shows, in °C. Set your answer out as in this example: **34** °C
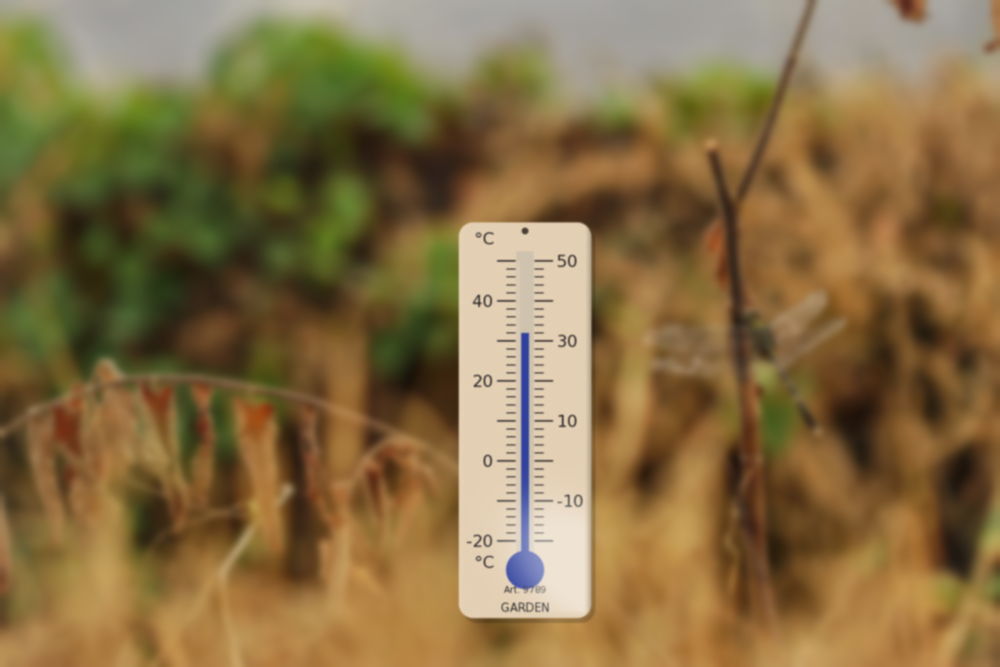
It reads **32** °C
